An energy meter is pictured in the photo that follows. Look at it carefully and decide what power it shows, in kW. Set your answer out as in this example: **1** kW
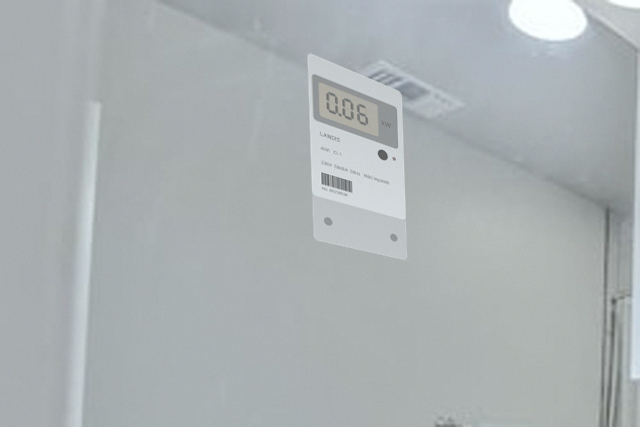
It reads **0.06** kW
